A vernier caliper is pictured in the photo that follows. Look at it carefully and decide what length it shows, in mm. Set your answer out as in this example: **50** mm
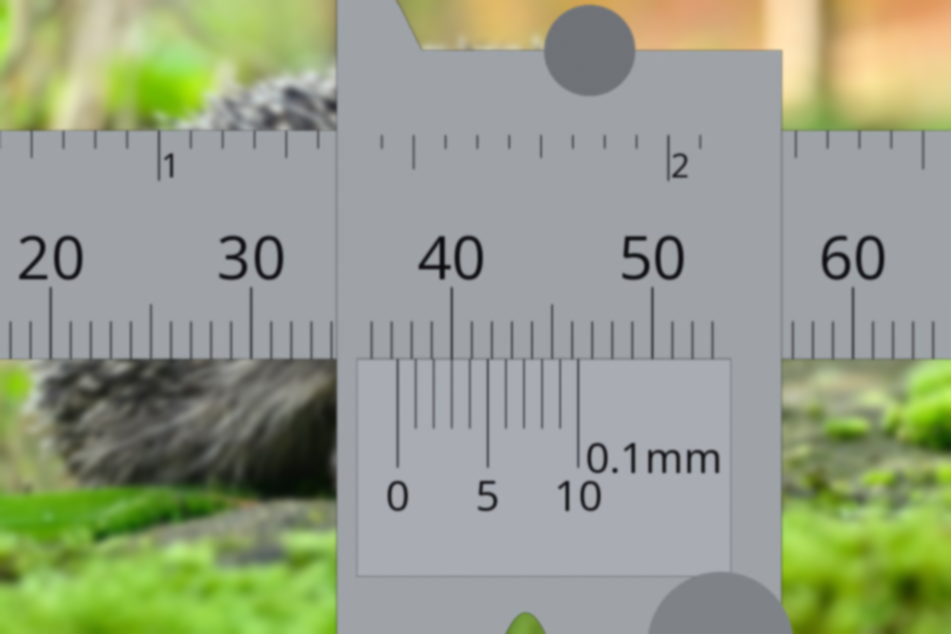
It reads **37.3** mm
